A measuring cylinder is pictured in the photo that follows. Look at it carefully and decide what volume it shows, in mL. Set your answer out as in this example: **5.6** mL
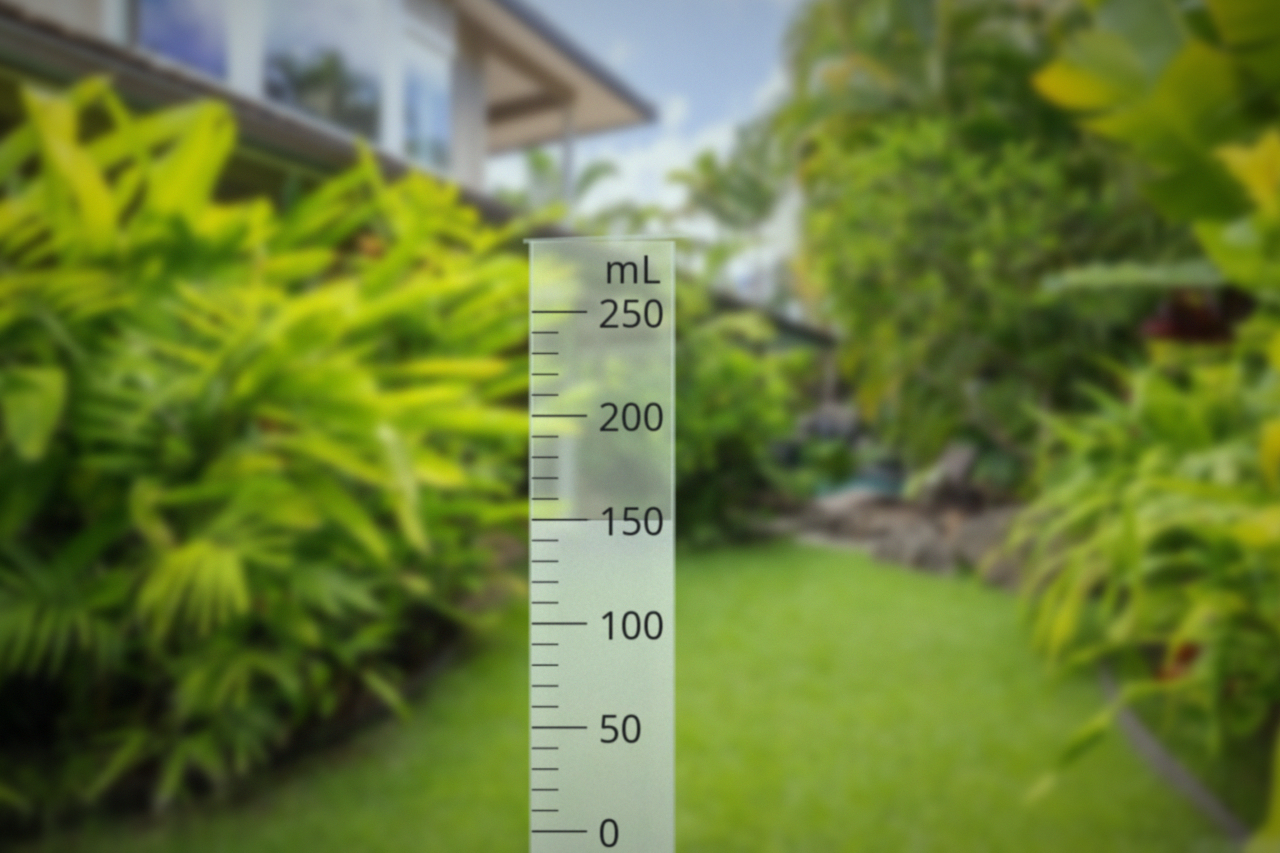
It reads **150** mL
